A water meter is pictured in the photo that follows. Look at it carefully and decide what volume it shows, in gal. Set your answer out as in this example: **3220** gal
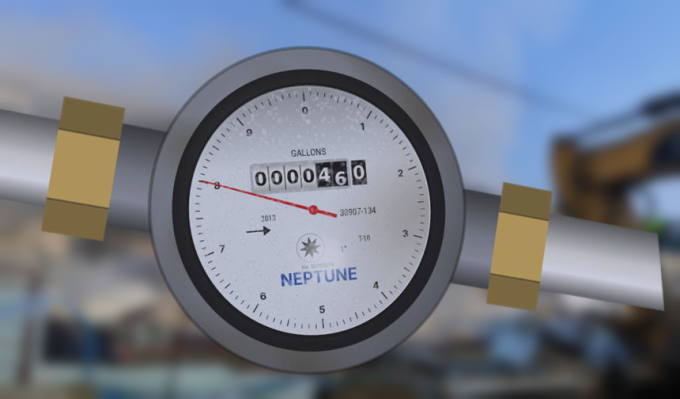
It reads **458.0** gal
